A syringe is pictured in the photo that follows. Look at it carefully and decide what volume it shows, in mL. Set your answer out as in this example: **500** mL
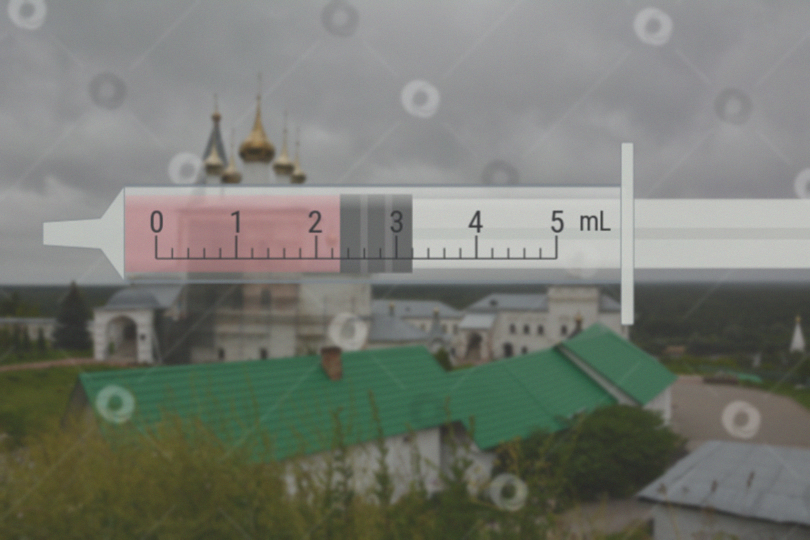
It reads **2.3** mL
